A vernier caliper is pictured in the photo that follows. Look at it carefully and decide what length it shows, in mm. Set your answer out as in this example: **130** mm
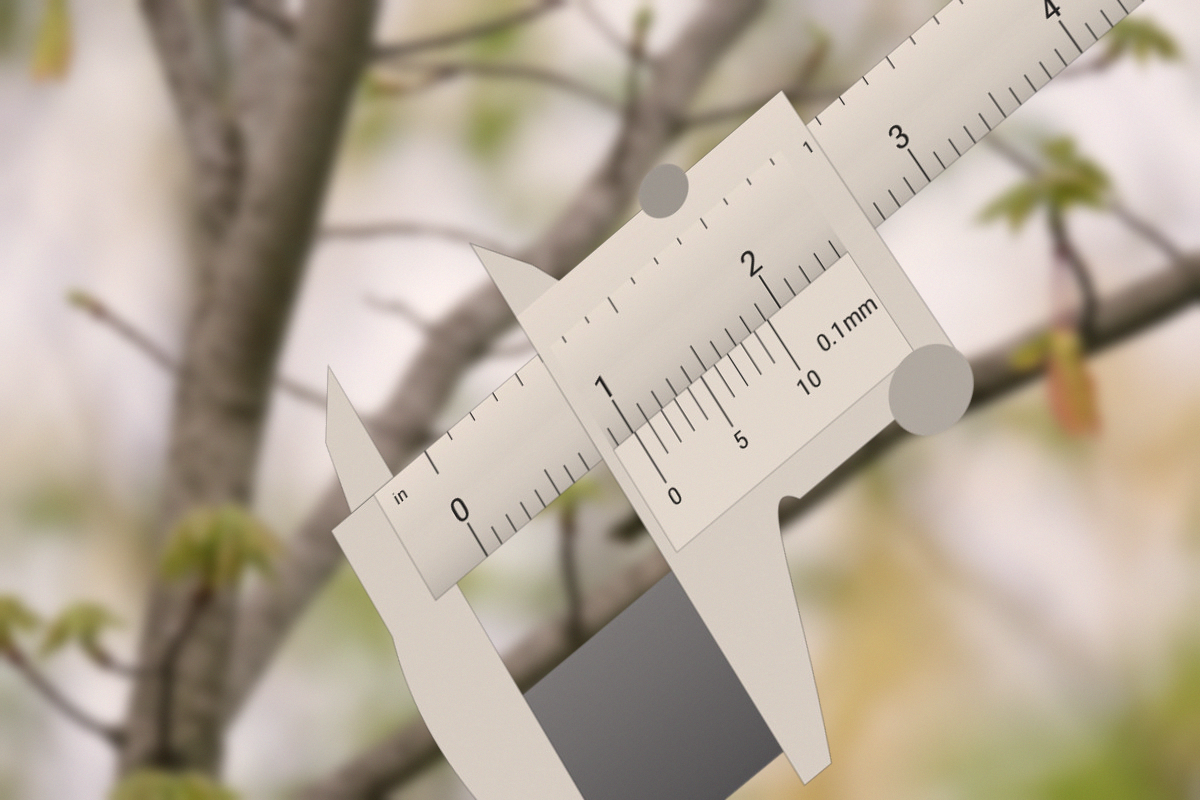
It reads **10.1** mm
